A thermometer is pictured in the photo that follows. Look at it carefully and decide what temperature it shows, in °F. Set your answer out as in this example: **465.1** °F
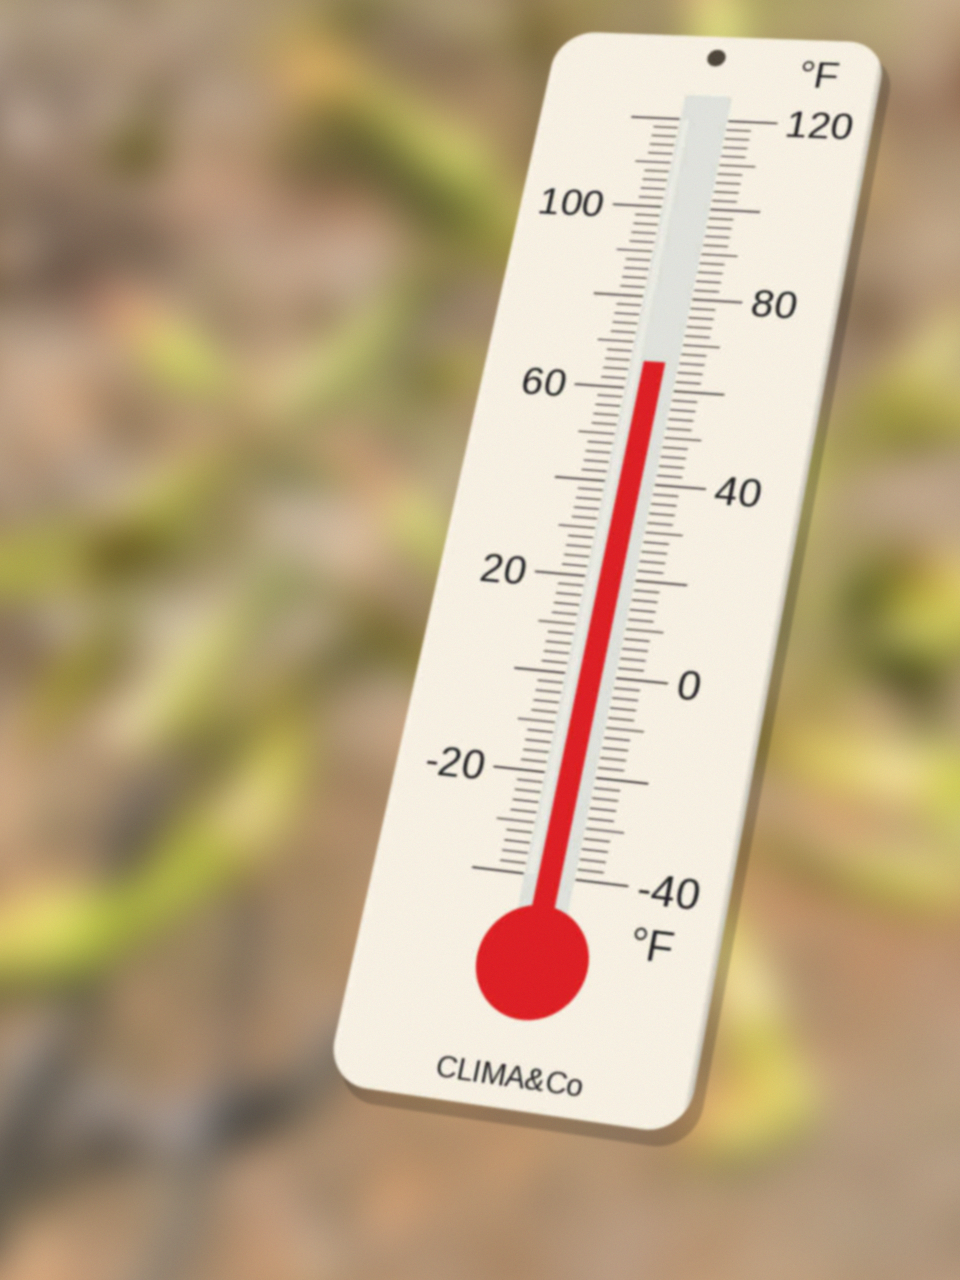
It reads **66** °F
